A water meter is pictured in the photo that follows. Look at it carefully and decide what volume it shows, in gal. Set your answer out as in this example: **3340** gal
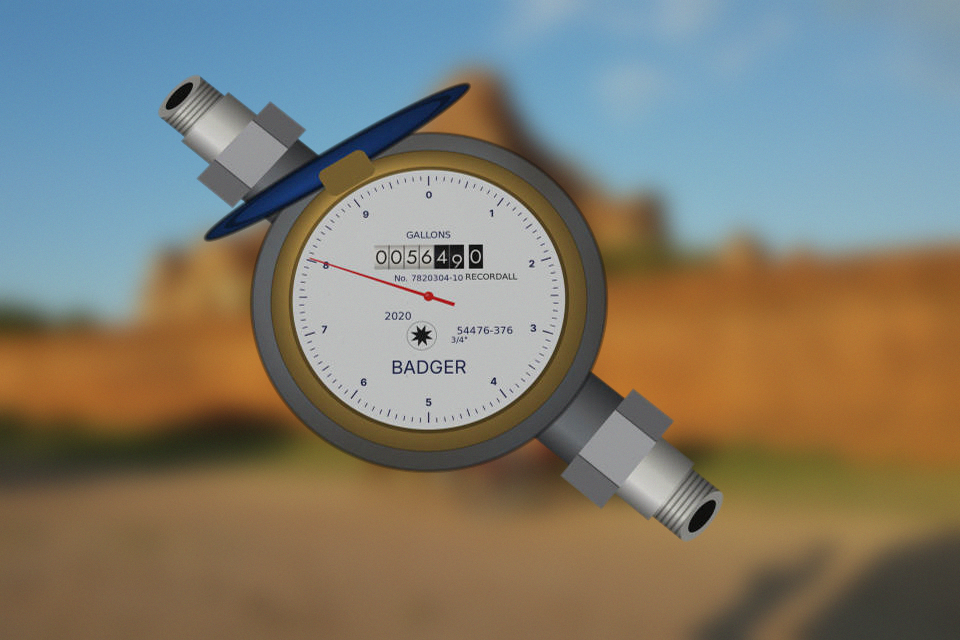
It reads **56488.0** gal
